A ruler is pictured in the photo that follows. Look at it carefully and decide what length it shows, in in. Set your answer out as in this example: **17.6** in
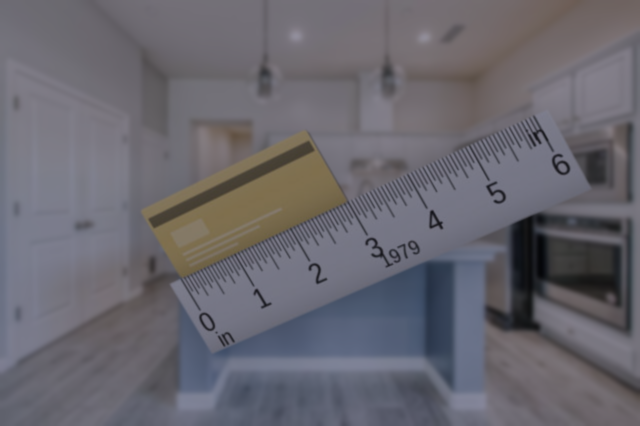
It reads **3** in
